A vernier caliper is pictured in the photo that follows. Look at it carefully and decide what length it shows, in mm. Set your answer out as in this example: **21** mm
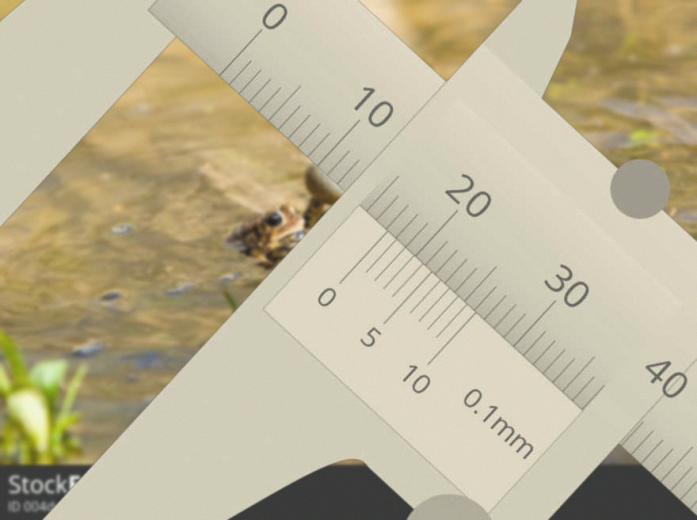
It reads **17.2** mm
